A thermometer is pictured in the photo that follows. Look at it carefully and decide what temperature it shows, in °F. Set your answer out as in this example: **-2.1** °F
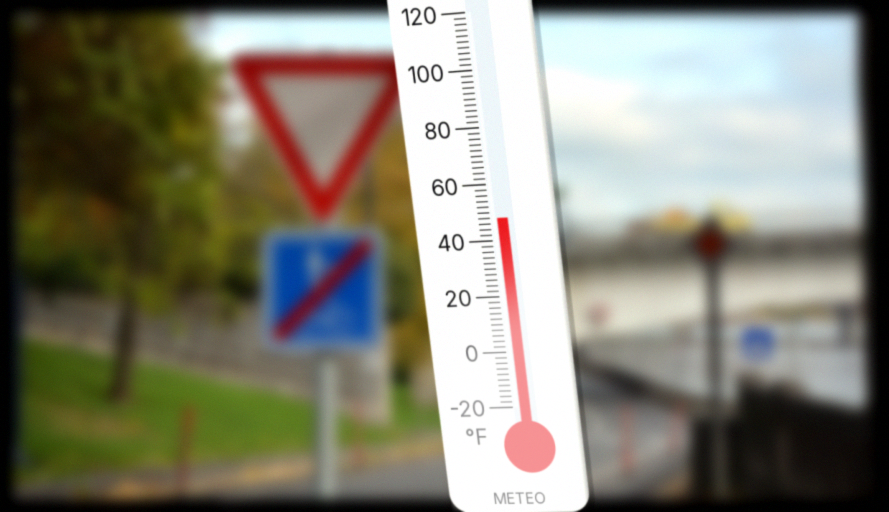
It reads **48** °F
